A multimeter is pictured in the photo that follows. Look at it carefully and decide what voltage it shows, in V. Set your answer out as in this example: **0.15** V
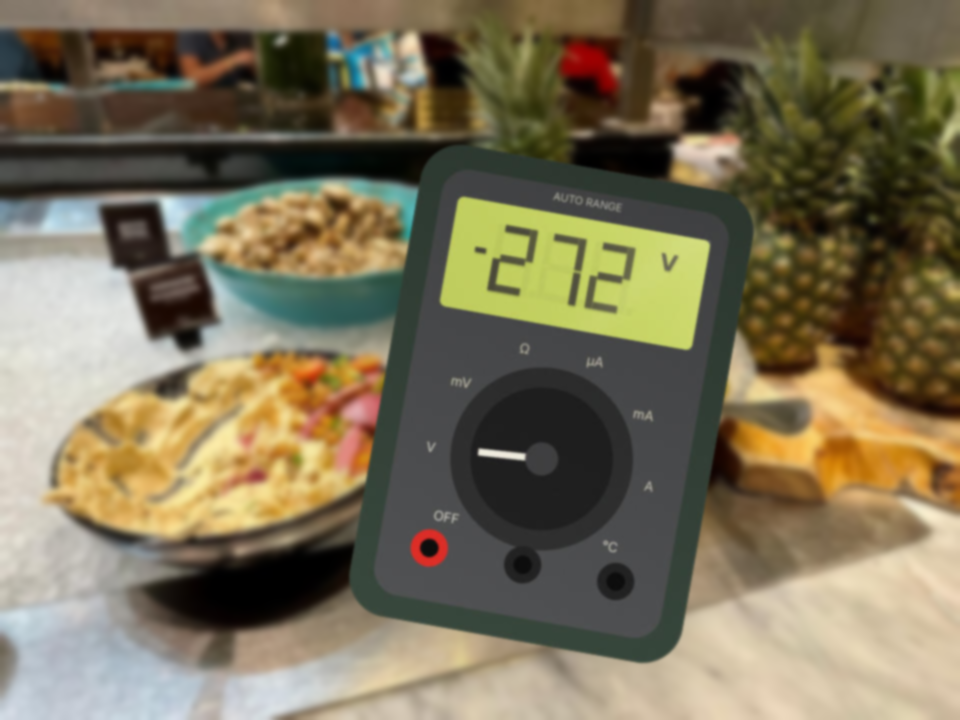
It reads **-272** V
